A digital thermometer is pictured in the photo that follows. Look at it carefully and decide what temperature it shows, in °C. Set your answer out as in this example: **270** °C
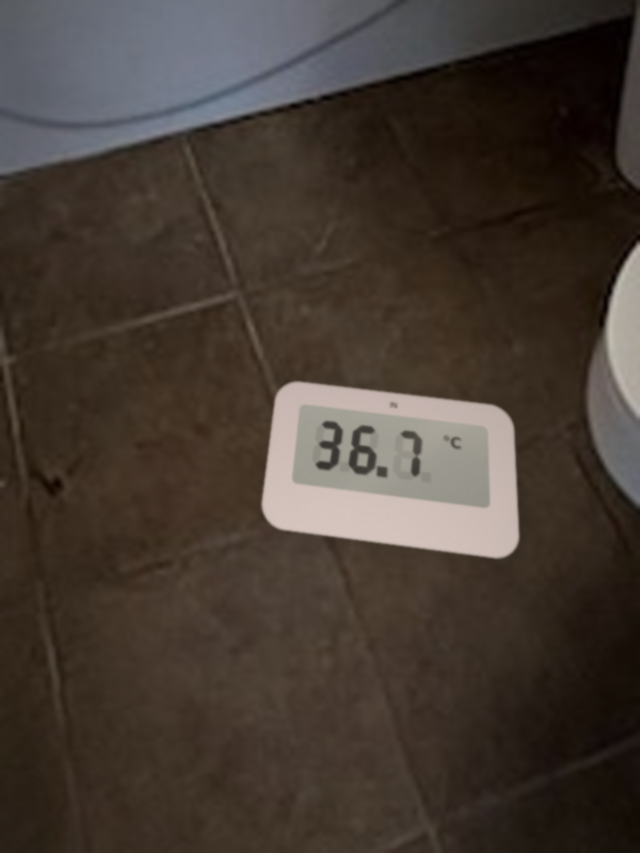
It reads **36.7** °C
